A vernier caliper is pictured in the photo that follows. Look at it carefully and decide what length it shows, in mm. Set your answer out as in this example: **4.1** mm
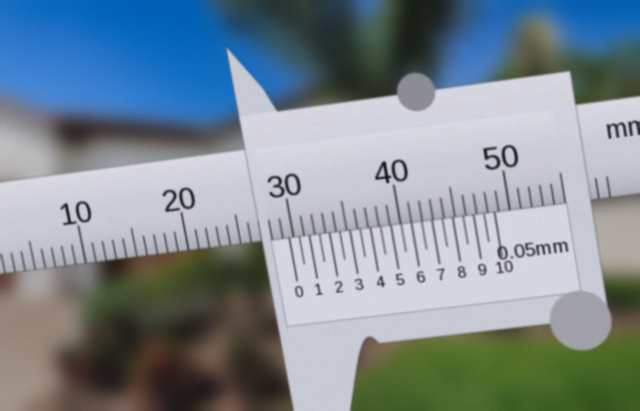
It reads **29.6** mm
